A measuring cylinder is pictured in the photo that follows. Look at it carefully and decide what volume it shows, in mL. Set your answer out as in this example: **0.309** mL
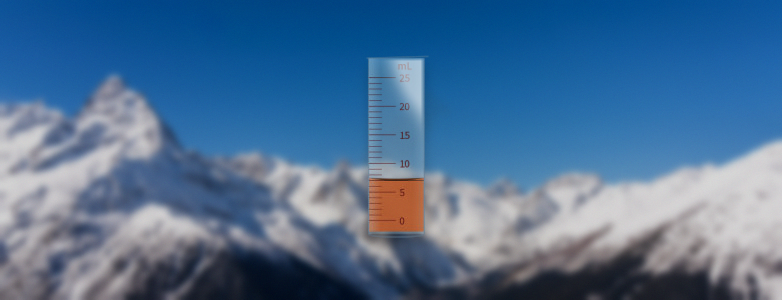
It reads **7** mL
